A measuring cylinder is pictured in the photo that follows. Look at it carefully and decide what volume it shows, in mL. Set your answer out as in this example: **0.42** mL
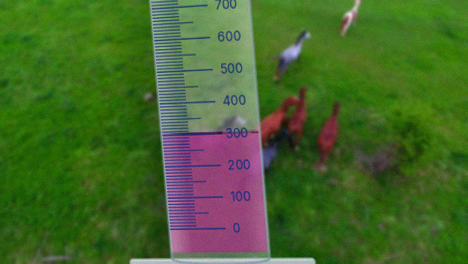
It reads **300** mL
